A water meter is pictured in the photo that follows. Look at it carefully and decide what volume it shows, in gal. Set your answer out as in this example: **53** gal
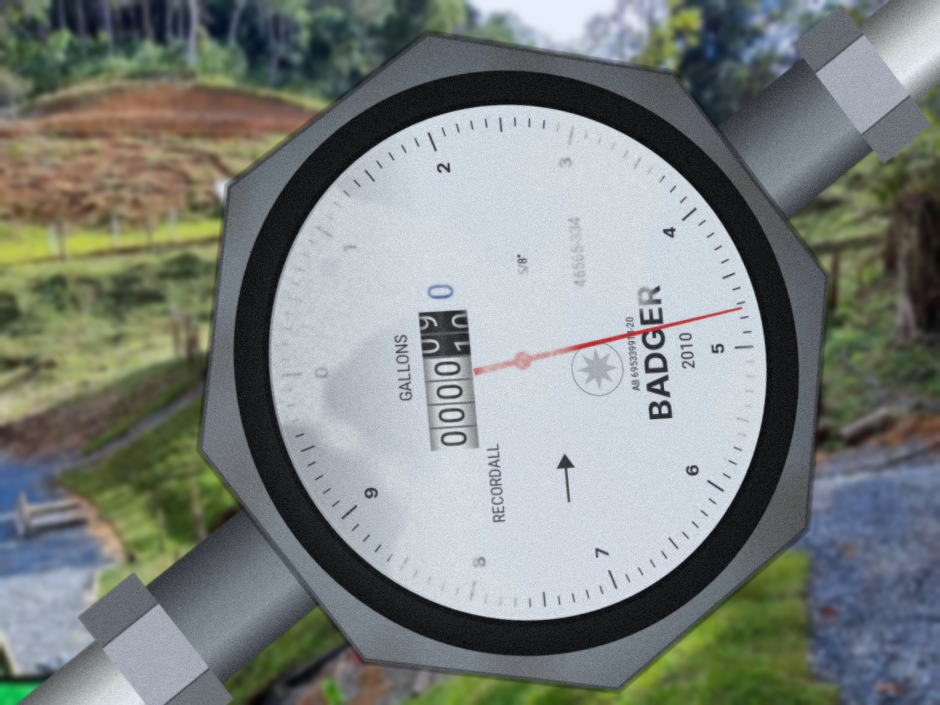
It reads **94.7** gal
